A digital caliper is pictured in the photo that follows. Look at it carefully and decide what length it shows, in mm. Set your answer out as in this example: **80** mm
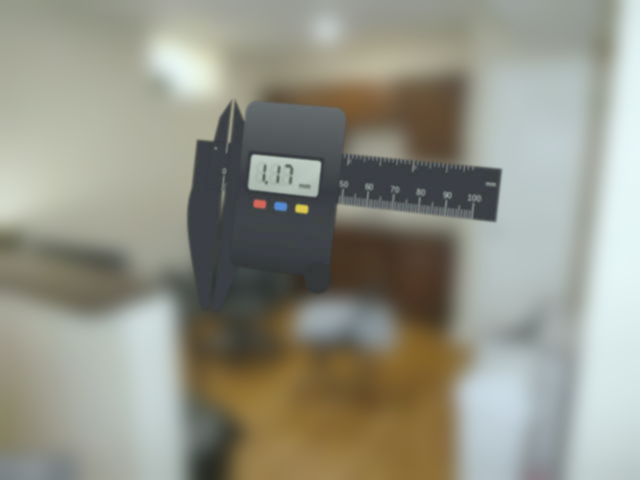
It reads **1.17** mm
